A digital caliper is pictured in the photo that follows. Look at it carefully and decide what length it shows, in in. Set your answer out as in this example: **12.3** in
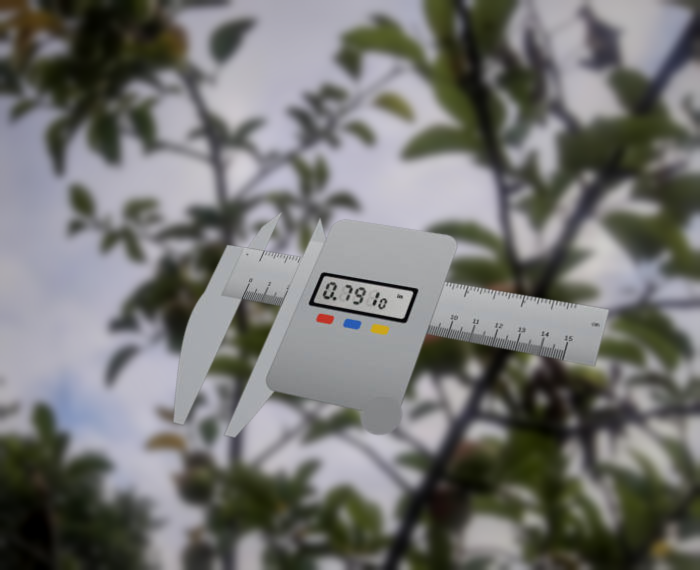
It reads **0.7910** in
